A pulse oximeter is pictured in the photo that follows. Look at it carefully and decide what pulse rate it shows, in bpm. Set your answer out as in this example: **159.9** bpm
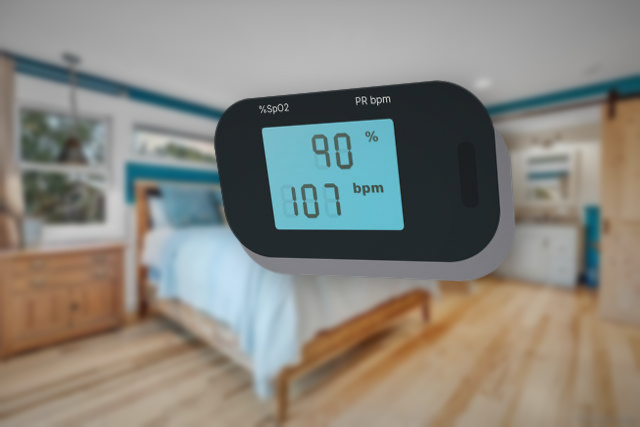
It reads **107** bpm
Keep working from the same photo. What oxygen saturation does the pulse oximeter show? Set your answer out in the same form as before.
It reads **90** %
